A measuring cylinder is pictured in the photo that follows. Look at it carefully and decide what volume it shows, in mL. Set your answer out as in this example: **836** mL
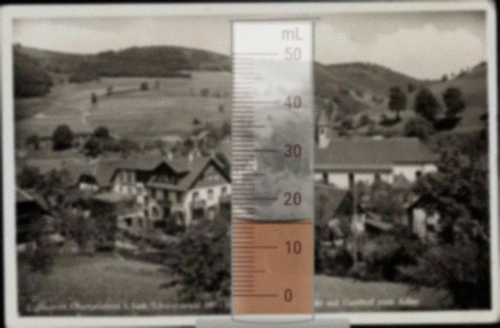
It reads **15** mL
